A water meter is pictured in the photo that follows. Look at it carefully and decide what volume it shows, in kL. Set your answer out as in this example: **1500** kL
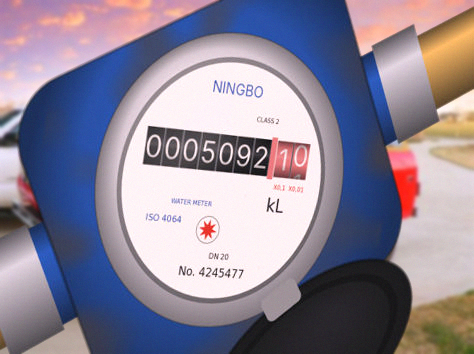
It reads **5092.10** kL
